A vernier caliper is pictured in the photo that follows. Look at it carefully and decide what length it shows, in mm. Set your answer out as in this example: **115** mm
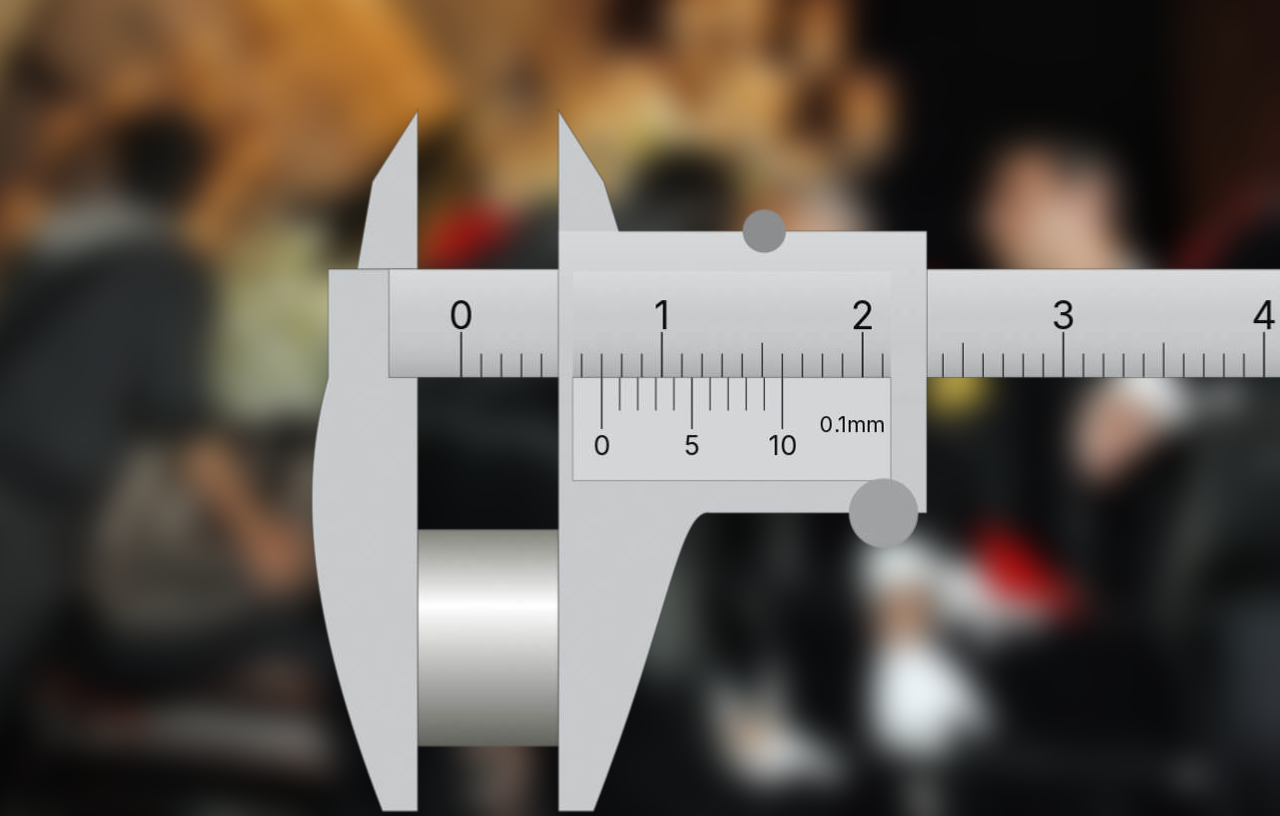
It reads **7.0** mm
